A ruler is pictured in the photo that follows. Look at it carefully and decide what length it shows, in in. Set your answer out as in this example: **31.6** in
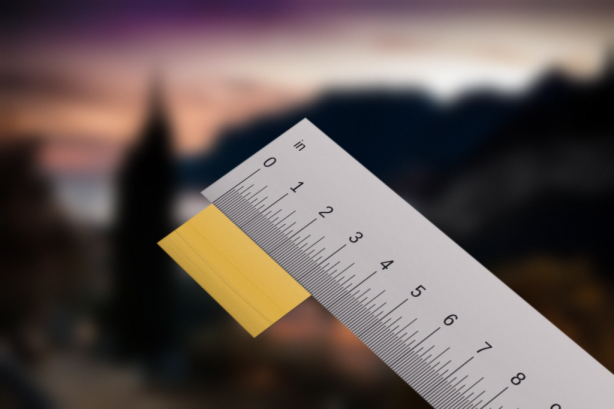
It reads **3.5** in
